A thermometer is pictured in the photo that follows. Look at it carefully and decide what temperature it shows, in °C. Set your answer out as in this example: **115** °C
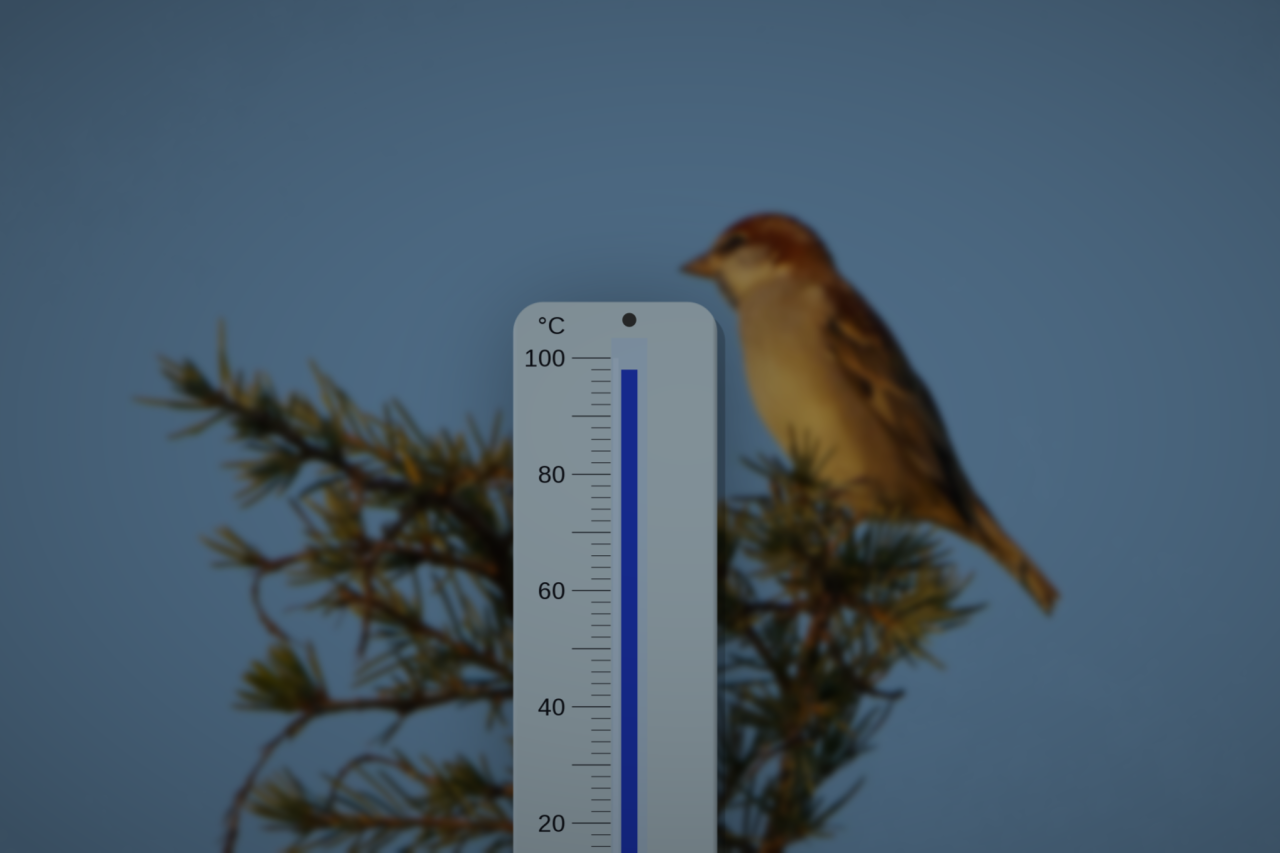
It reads **98** °C
